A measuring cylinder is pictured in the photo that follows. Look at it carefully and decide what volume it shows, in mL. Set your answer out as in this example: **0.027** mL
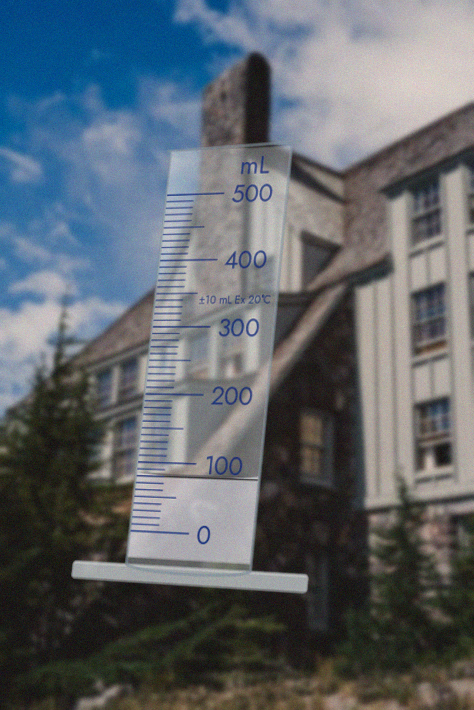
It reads **80** mL
